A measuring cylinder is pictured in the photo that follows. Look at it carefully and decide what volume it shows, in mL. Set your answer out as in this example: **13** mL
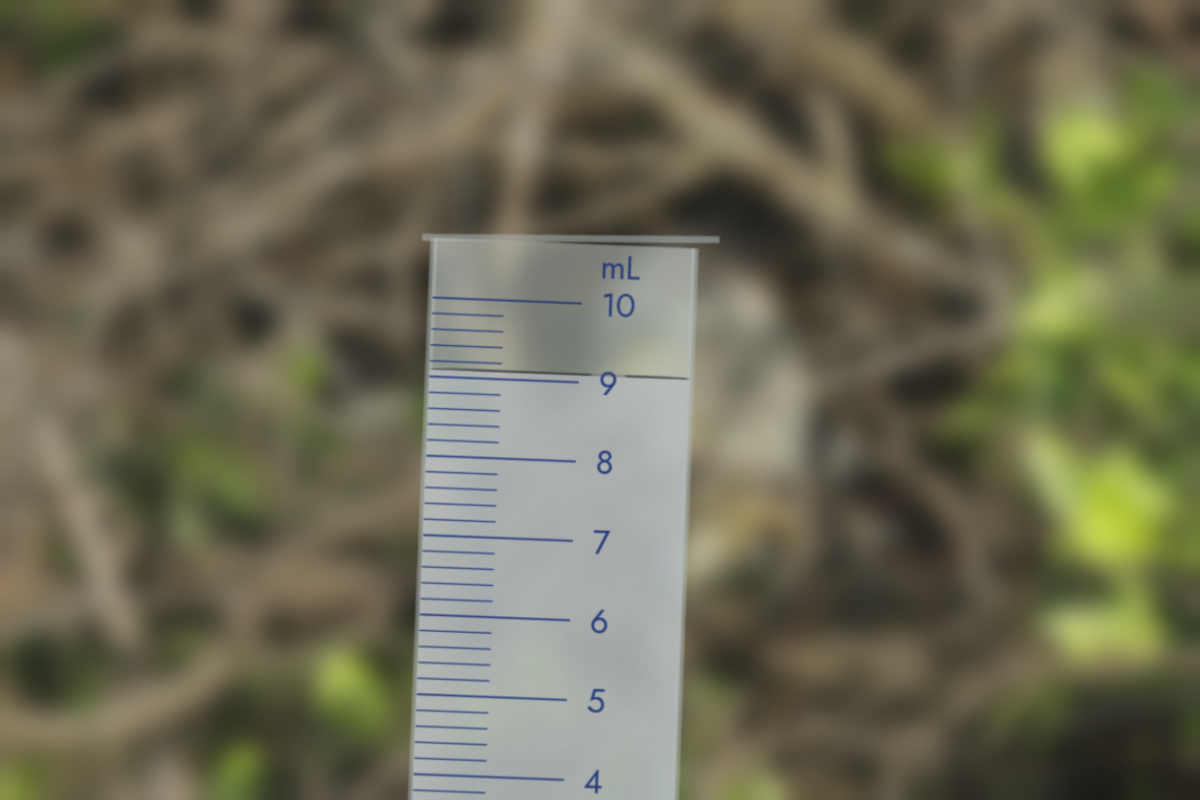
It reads **9.1** mL
